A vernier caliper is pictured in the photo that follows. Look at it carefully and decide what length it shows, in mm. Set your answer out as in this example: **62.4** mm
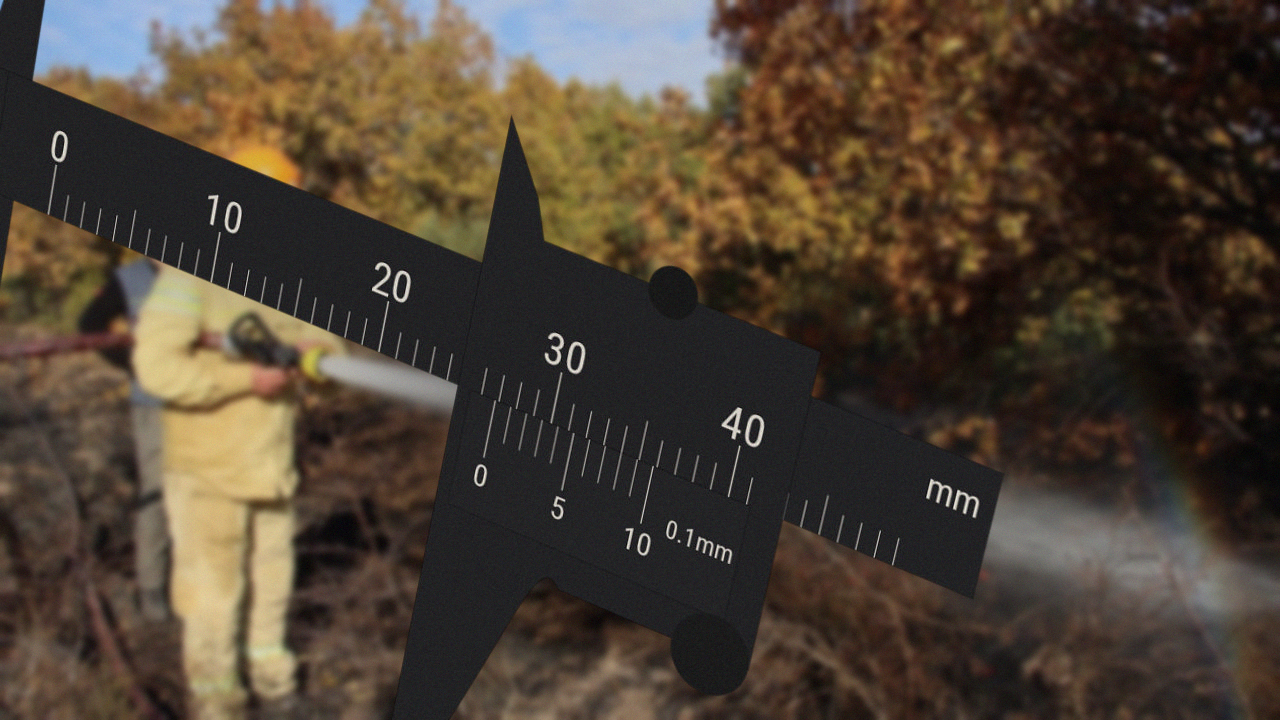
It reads **26.8** mm
